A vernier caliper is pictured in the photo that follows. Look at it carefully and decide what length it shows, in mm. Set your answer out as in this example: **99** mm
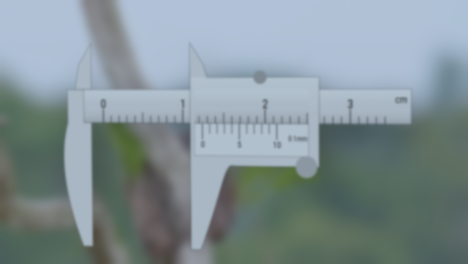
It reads **12.4** mm
